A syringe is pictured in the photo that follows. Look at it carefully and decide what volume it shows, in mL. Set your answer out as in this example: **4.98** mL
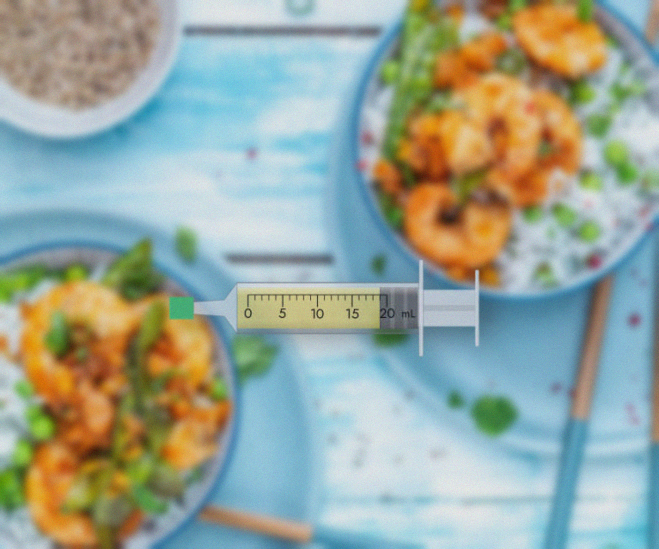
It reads **19** mL
